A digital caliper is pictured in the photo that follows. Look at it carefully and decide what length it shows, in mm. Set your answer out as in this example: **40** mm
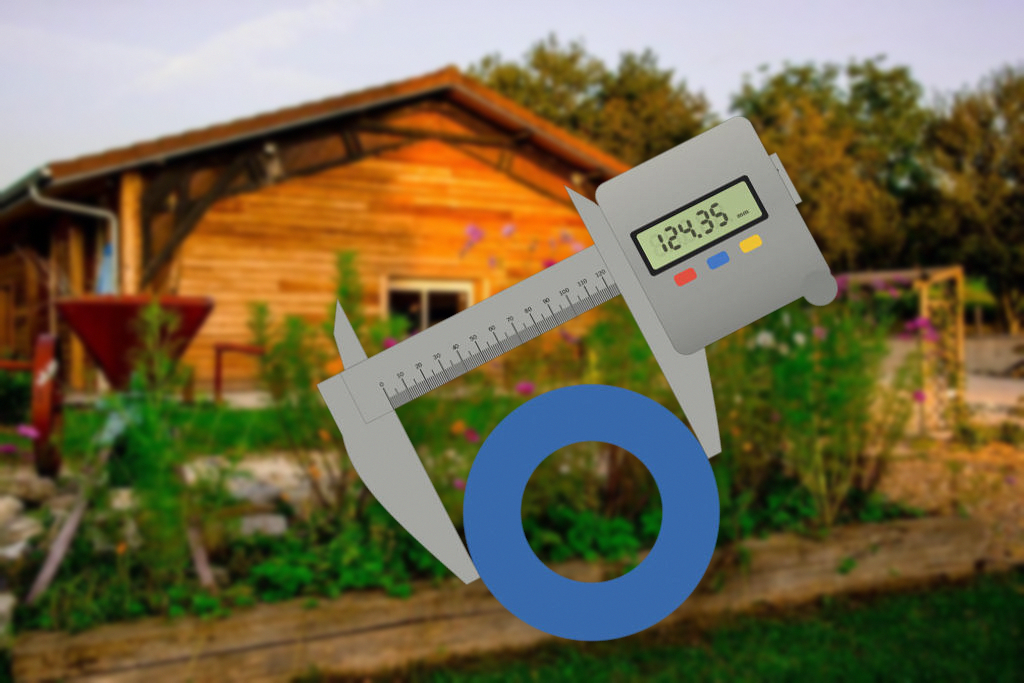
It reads **124.35** mm
